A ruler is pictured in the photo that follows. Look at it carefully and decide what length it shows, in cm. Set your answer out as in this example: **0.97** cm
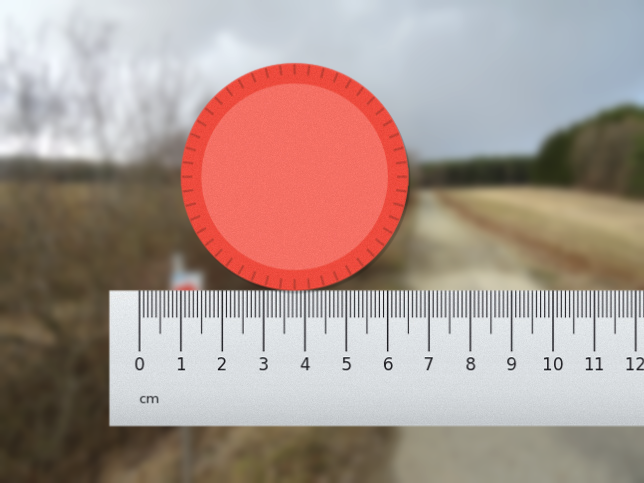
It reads **5.5** cm
